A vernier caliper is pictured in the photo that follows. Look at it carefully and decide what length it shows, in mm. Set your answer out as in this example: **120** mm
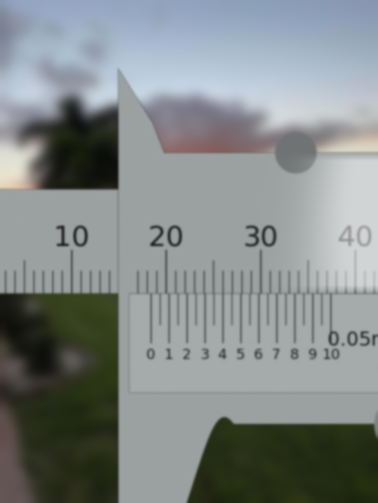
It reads **18.4** mm
